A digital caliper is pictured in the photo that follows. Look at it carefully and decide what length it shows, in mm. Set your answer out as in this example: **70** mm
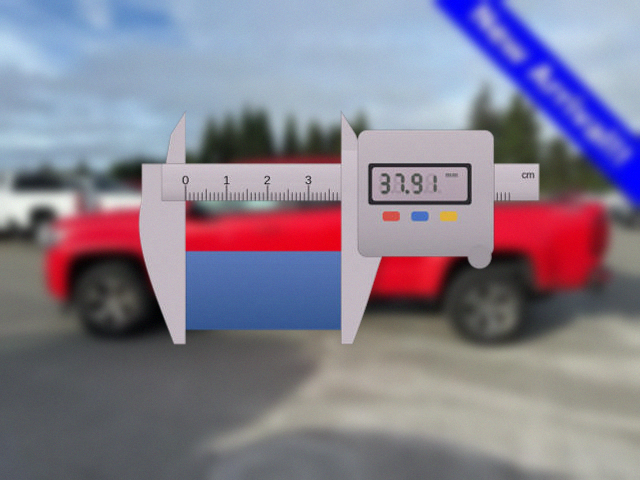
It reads **37.91** mm
